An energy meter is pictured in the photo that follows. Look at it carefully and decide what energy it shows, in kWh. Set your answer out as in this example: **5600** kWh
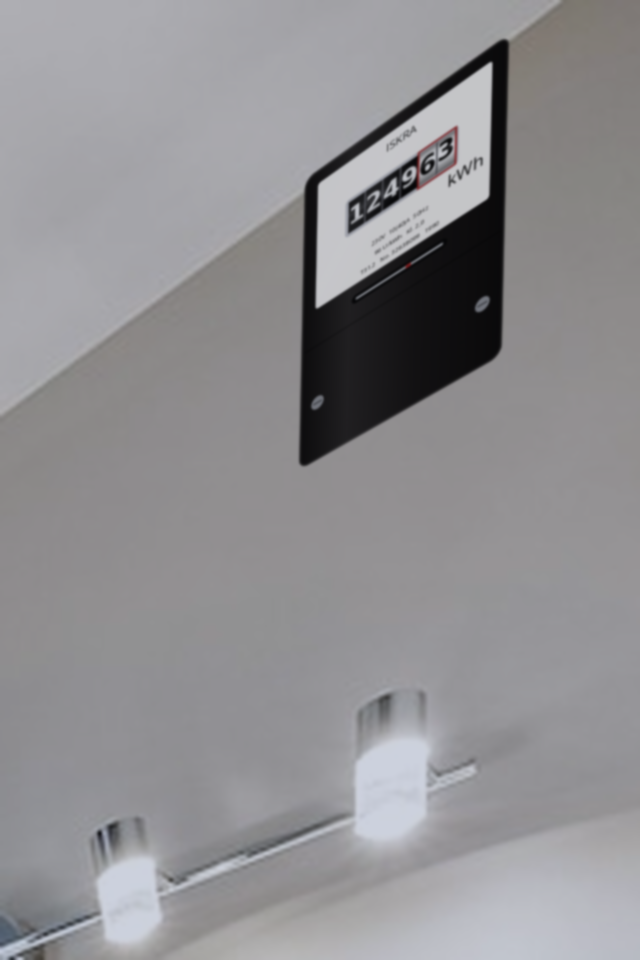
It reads **1249.63** kWh
